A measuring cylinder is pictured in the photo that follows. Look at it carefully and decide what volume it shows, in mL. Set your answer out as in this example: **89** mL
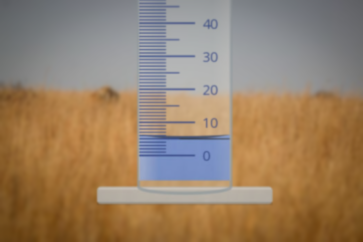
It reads **5** mL
